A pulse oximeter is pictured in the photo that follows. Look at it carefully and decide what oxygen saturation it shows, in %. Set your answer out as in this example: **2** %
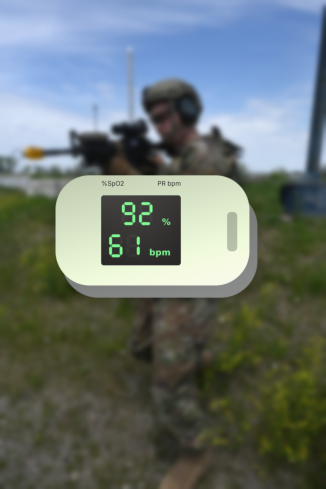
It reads **92** %
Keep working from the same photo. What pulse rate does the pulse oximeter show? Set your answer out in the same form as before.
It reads **61** bpm
